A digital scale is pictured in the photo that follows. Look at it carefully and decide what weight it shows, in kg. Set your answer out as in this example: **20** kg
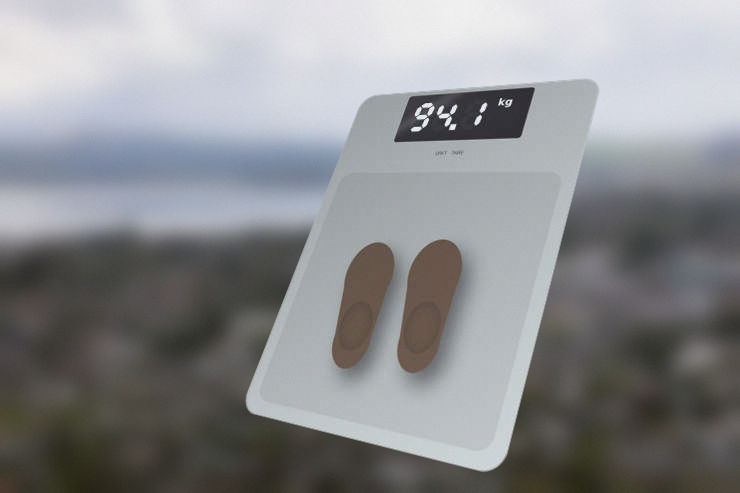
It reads **94.1** kg
